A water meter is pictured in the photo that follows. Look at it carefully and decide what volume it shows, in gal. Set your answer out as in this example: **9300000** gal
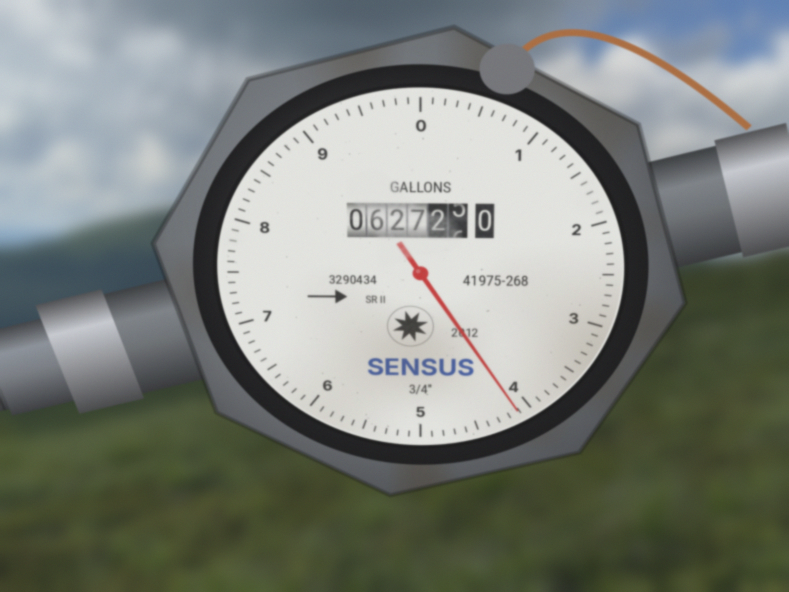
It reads **627254.1** gal
